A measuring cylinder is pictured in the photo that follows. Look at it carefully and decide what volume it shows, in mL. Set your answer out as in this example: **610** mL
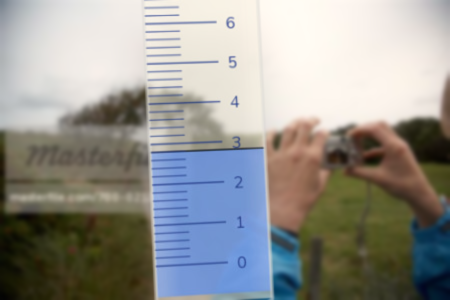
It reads **2.8** mL
